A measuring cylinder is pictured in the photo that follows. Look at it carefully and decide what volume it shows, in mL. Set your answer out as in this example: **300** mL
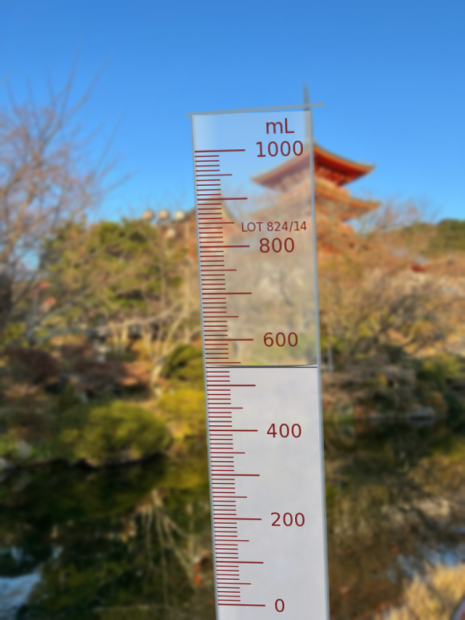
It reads **540** mL
